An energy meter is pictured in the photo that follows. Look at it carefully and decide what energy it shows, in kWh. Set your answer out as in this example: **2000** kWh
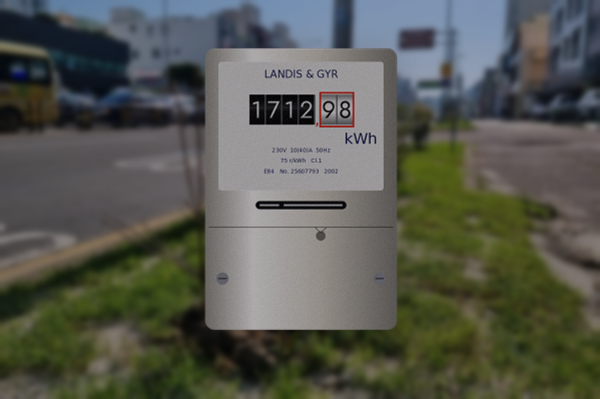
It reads **1712.98** kWh
